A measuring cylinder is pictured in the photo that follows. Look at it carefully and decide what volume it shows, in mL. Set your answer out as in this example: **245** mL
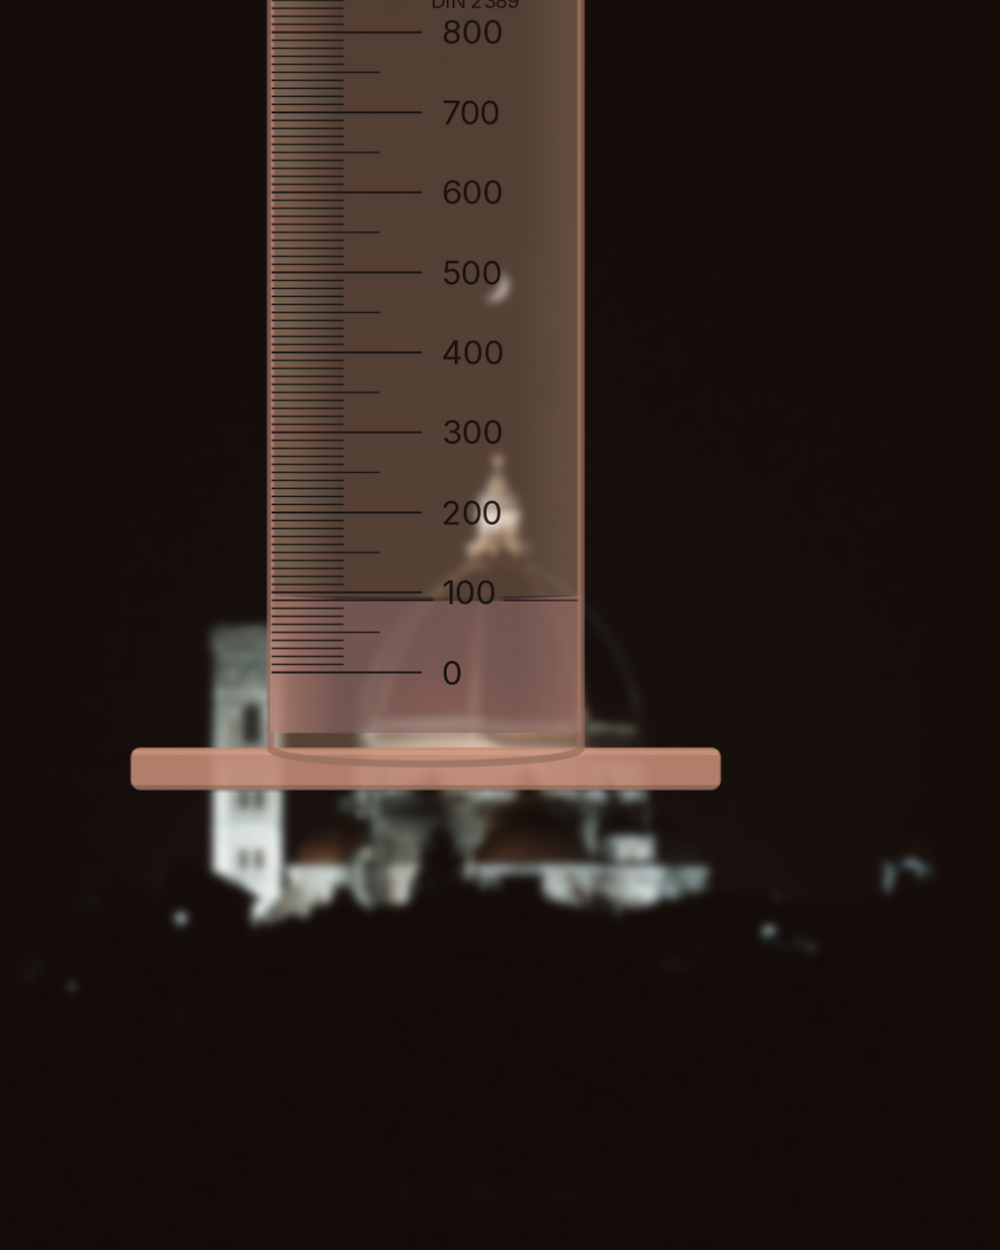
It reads **90** mL
